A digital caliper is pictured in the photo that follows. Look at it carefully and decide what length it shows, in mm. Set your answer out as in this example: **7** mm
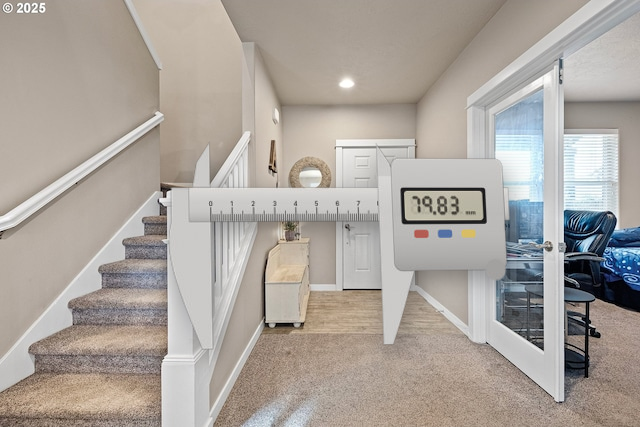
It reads **79.83** mm
